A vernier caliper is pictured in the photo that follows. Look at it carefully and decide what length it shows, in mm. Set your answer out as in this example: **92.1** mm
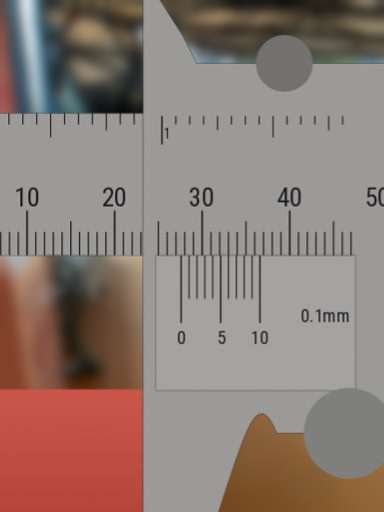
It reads **27.6** mm
